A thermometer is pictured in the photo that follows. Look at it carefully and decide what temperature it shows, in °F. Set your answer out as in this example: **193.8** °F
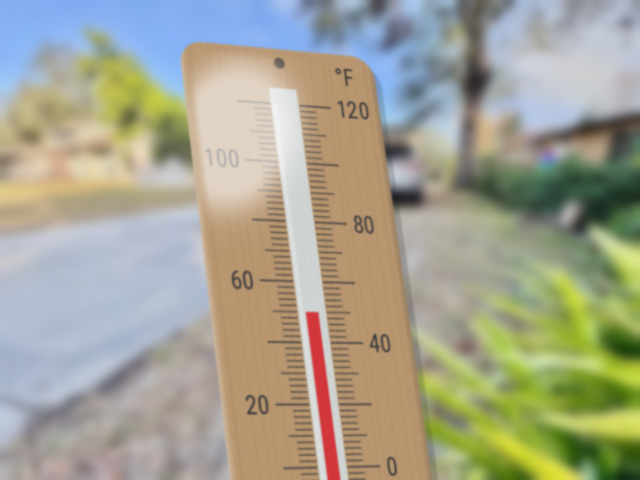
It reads **50** °F
